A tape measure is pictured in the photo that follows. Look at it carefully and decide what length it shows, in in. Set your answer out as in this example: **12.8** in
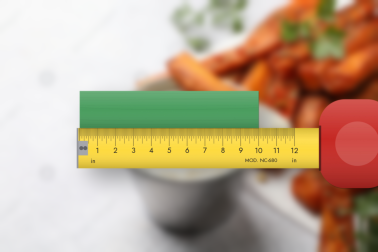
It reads **10** in
